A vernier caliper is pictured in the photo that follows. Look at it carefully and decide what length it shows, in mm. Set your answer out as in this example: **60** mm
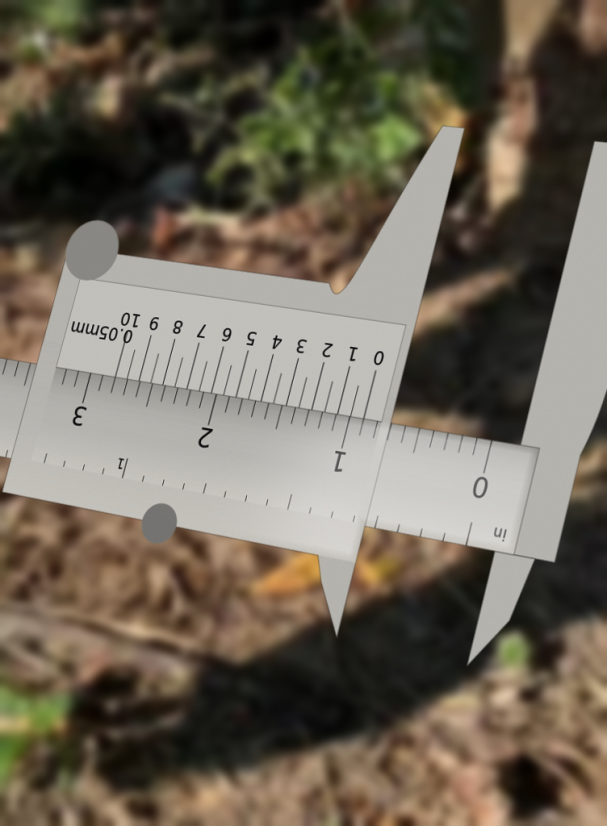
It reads **9.0** mm
